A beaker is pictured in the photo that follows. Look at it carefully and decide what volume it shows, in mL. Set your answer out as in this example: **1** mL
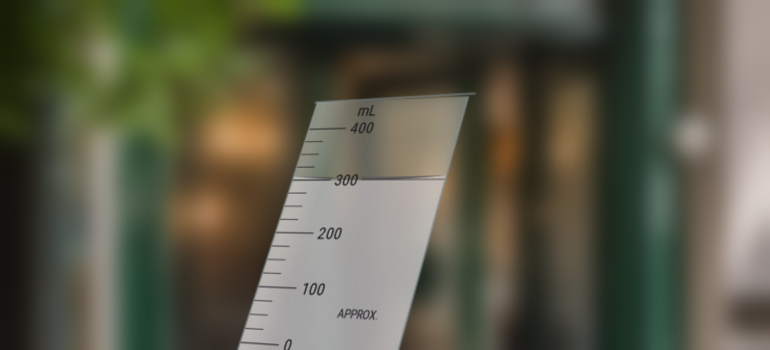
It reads **300** mL
